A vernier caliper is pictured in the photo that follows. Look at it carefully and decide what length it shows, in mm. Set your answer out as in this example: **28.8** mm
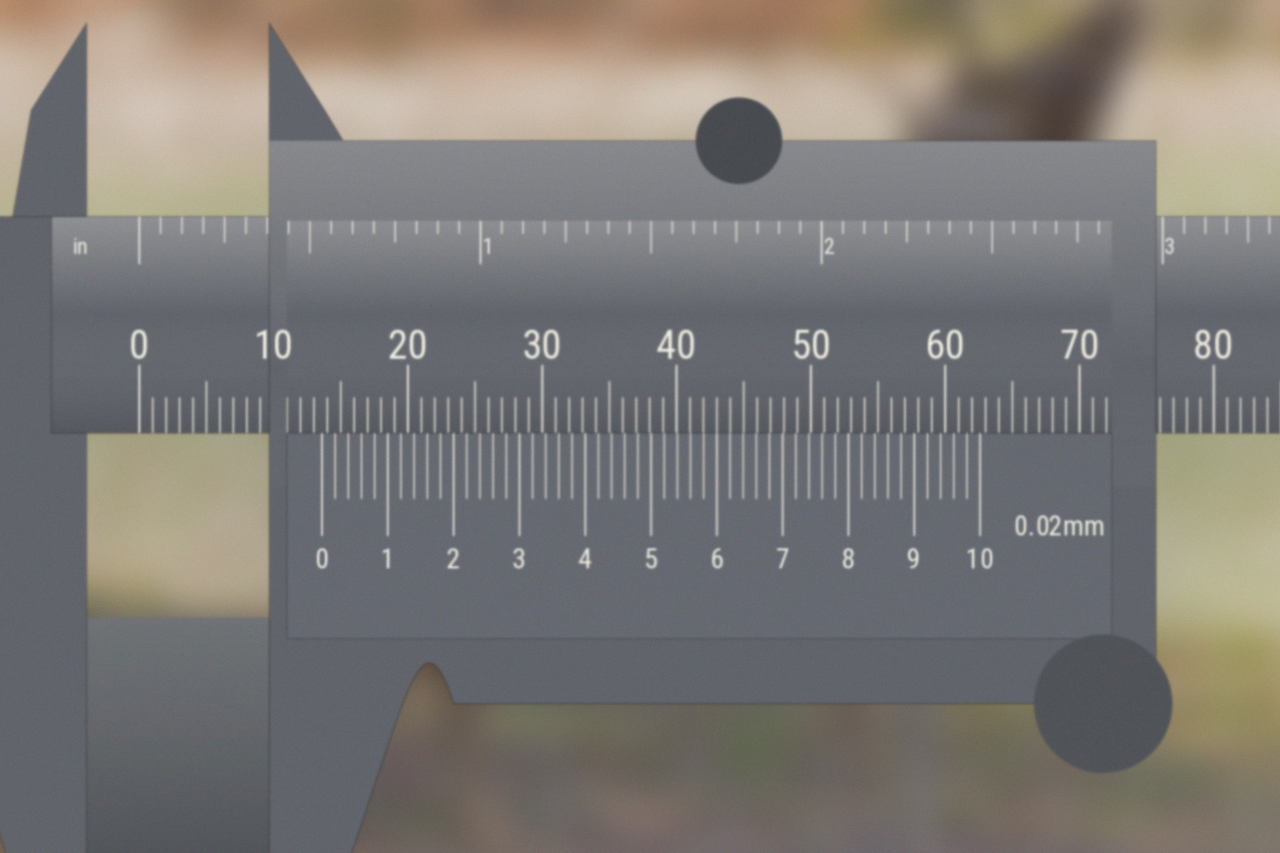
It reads **13.6** mm
